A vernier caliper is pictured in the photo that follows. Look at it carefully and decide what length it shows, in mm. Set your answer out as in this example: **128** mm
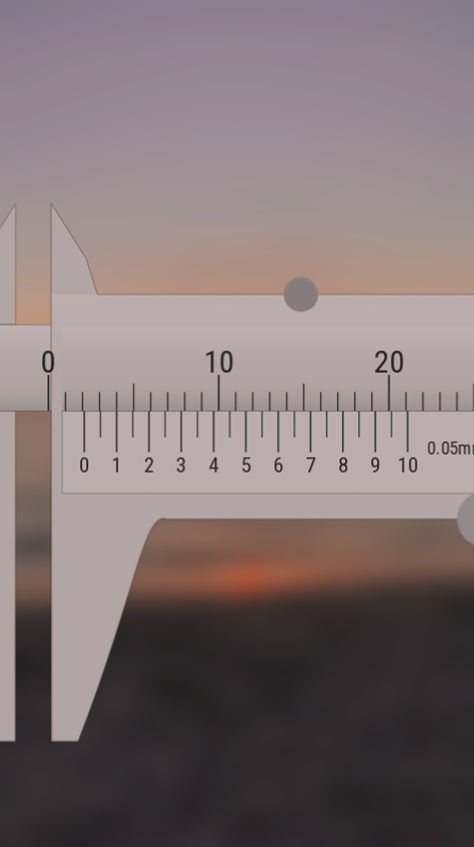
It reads **2.1** mm
